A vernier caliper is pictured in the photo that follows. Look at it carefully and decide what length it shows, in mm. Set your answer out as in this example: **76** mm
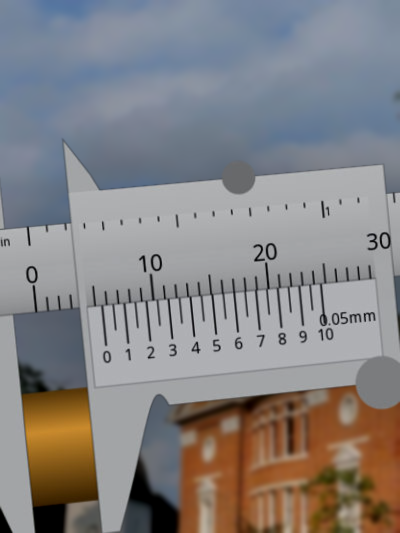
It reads **5.6** mm
